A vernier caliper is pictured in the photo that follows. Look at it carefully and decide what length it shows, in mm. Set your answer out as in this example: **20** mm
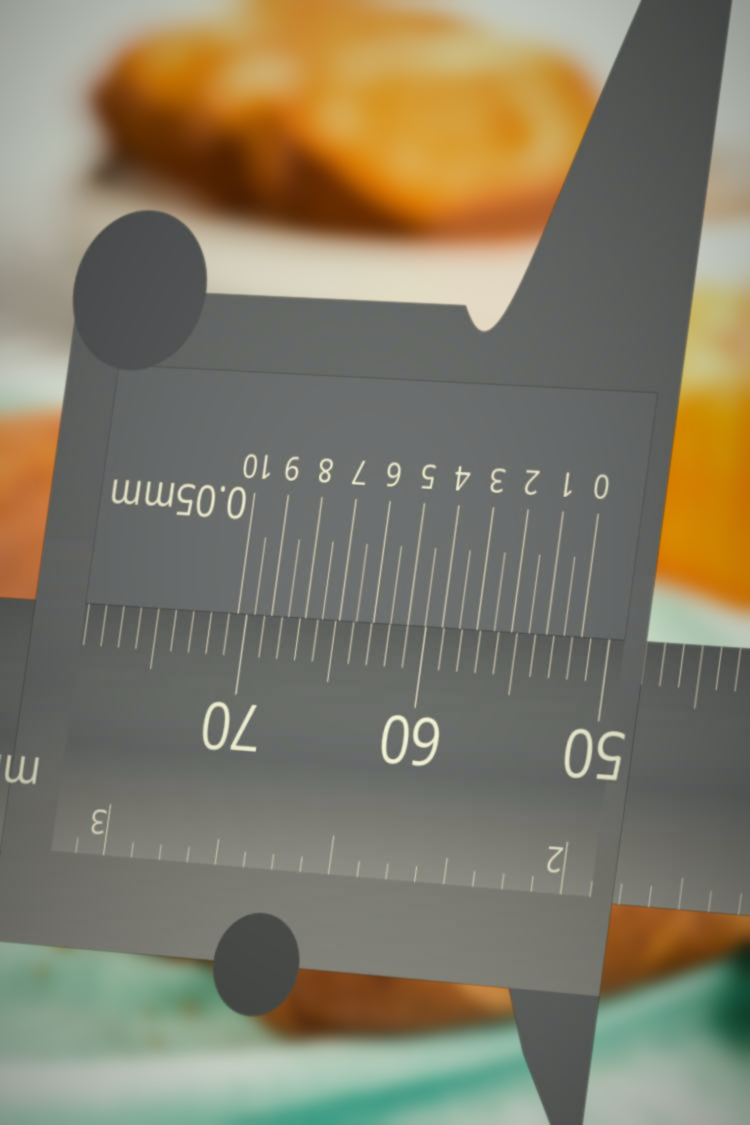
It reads **51.5** mm
